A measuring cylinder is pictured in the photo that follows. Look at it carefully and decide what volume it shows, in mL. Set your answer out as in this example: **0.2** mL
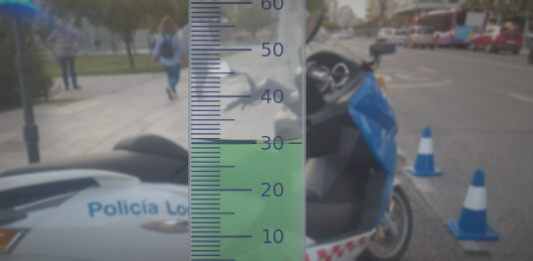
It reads **30** mL
